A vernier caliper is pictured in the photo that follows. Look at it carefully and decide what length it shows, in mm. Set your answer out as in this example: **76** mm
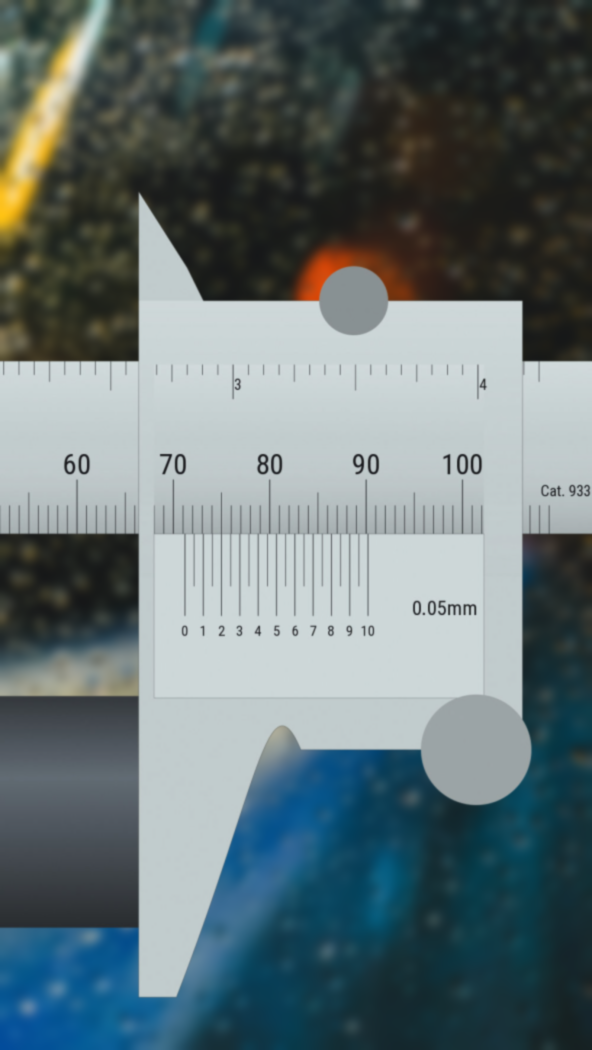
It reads **71.2** mm
